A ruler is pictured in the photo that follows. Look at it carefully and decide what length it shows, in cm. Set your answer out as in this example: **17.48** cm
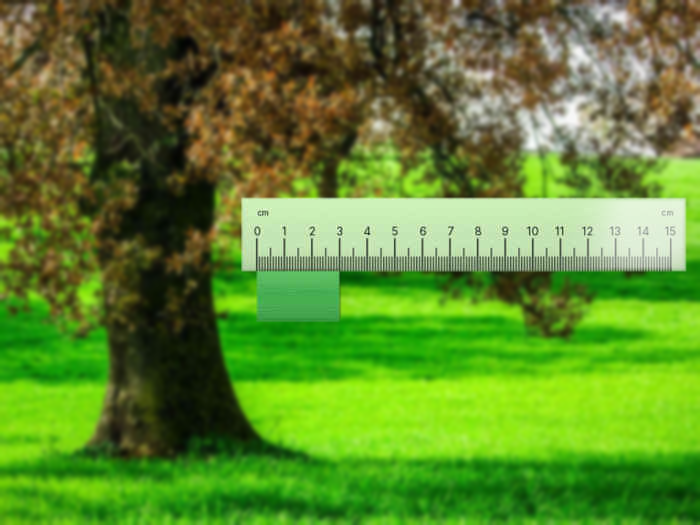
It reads **3** cm
